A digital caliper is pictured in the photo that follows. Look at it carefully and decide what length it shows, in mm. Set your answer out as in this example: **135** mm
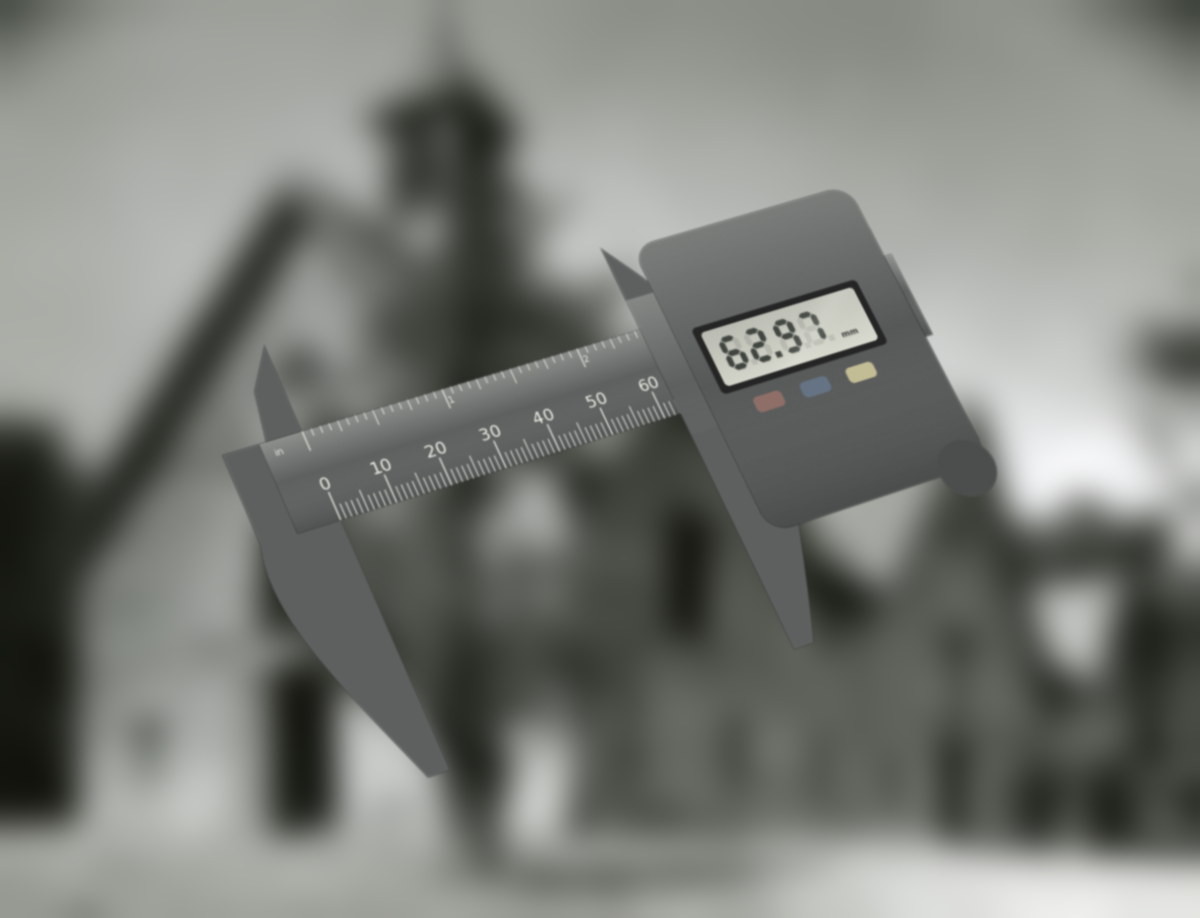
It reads **62.97** mm
